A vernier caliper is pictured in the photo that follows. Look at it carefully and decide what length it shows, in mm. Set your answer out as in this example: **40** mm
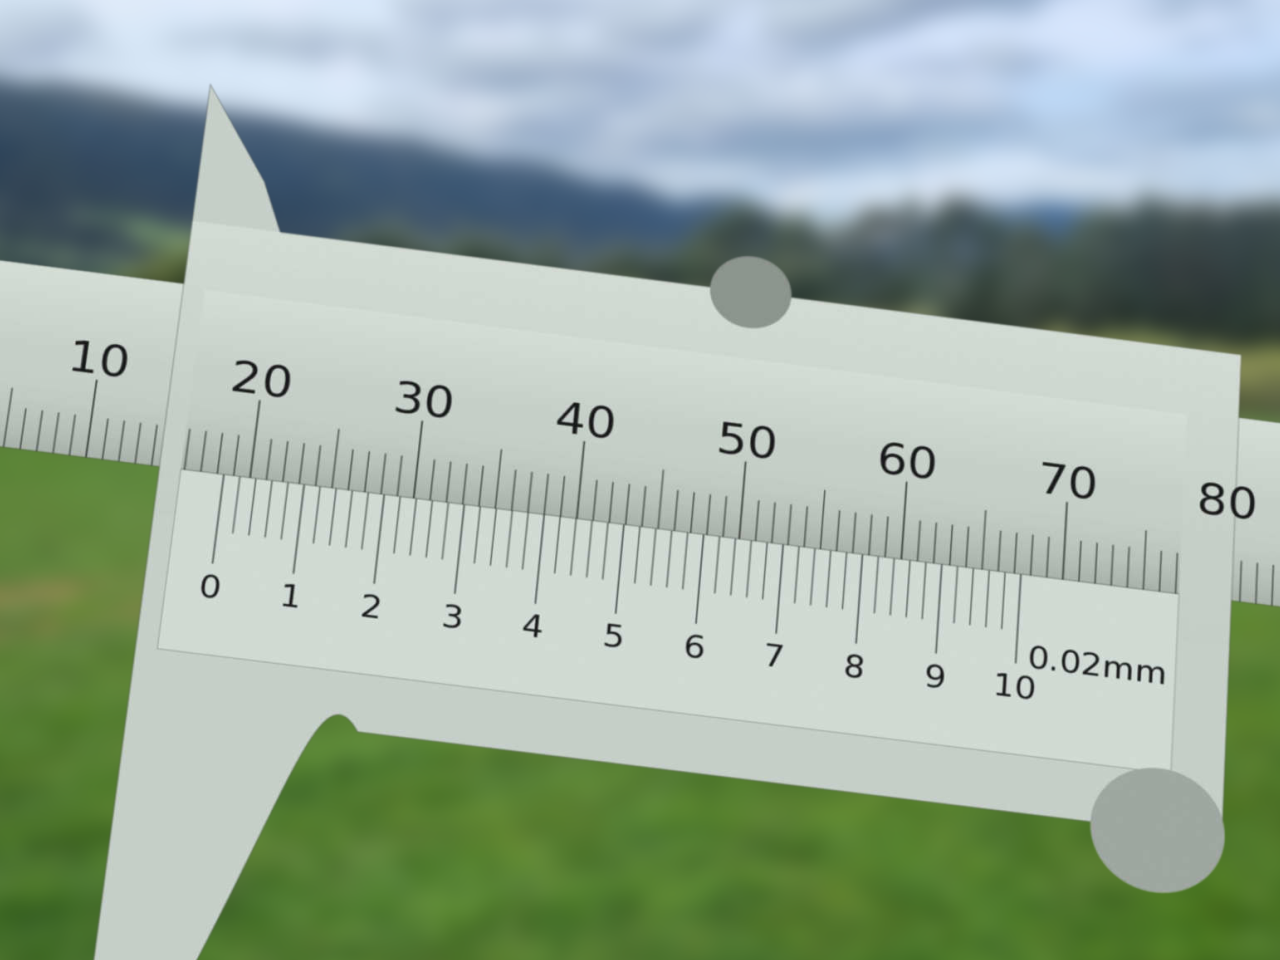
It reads **18.4** mm
